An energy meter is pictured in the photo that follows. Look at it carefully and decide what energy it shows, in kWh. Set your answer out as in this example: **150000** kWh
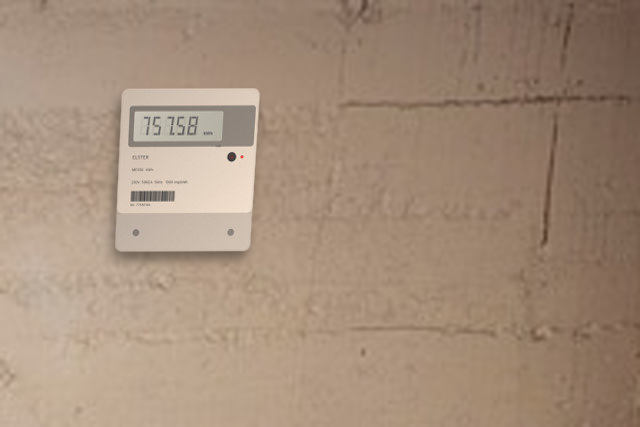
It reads **757.58** kWh
